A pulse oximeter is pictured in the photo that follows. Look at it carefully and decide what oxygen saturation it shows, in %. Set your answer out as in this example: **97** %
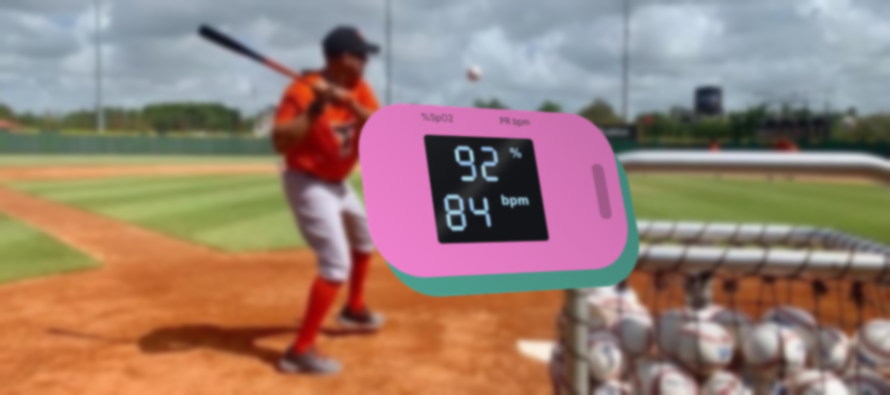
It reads **92** %
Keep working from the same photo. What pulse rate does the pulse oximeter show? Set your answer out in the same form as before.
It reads **84** bpm
